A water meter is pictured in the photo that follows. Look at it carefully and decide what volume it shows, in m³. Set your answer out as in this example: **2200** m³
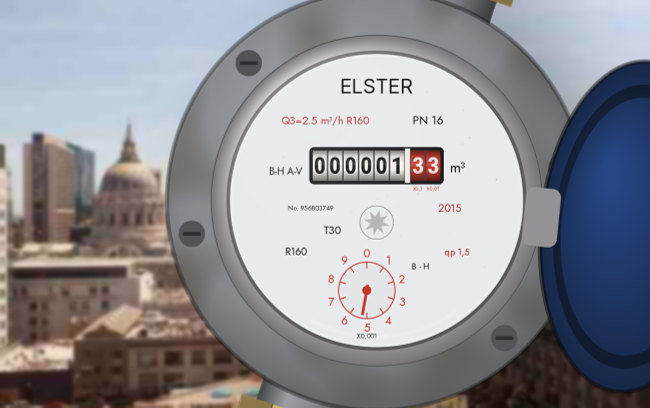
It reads **1.335** m³
